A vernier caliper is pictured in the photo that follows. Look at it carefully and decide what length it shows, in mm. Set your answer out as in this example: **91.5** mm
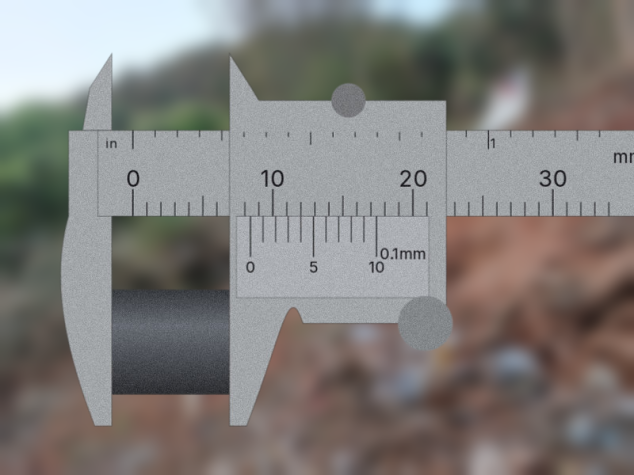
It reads **8.4** mm
